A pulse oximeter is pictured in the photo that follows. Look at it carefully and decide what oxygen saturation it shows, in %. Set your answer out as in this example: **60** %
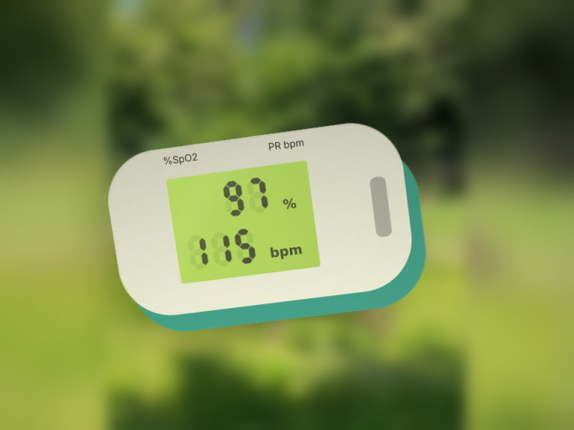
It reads **97** %
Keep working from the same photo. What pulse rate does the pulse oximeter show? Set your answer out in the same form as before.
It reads **115** bpm
